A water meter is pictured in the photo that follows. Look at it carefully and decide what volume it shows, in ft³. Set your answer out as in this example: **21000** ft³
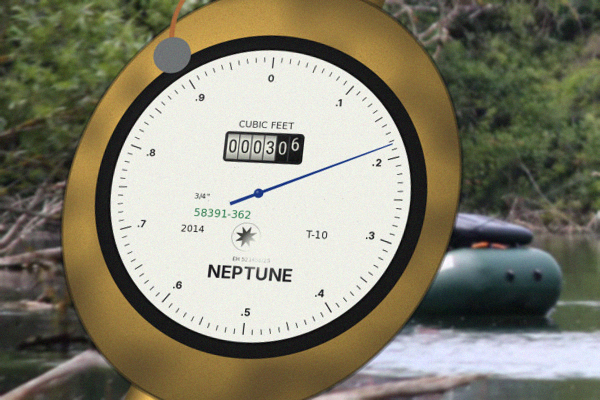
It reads **306.18** ft³
